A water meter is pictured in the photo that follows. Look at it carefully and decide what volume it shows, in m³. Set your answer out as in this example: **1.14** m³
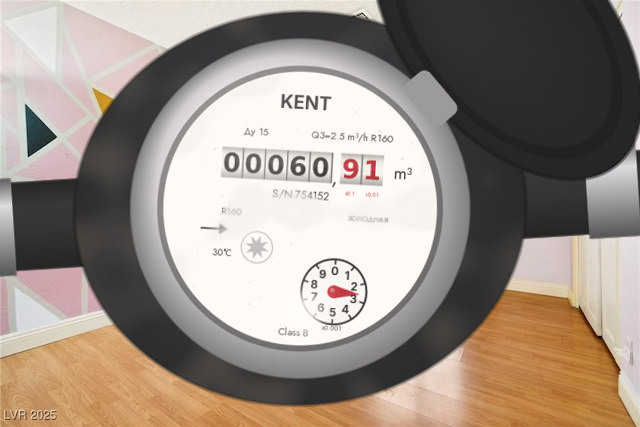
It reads **60.912** m³
